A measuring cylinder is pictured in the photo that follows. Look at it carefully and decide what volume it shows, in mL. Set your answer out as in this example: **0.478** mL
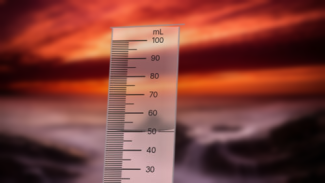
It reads **50** mL
